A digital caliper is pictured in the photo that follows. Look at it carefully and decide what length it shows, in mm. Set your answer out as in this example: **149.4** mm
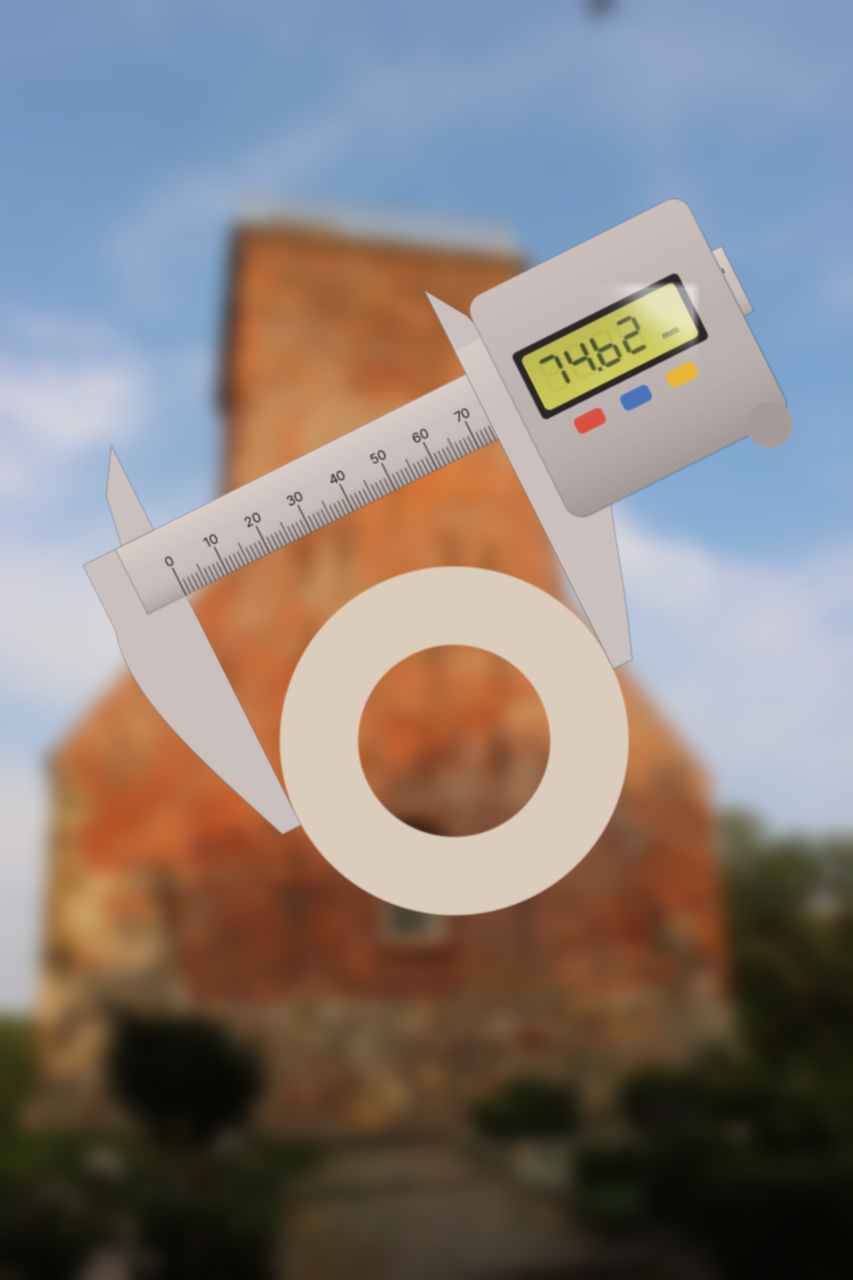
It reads **74.62** mm
